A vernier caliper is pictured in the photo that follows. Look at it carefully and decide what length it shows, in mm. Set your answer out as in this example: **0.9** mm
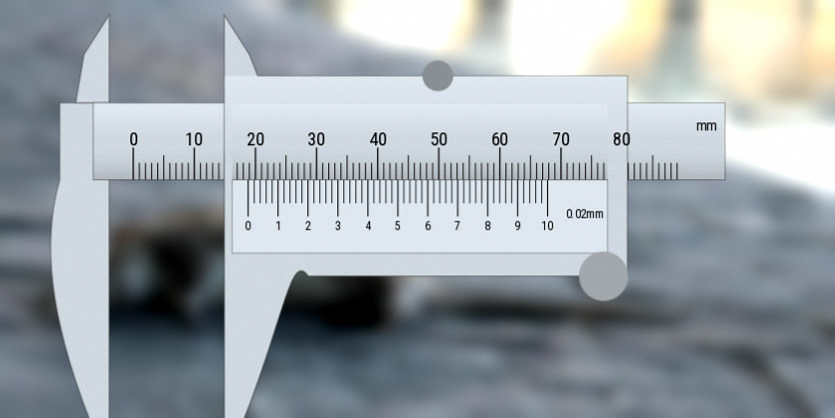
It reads **18.8** mm
